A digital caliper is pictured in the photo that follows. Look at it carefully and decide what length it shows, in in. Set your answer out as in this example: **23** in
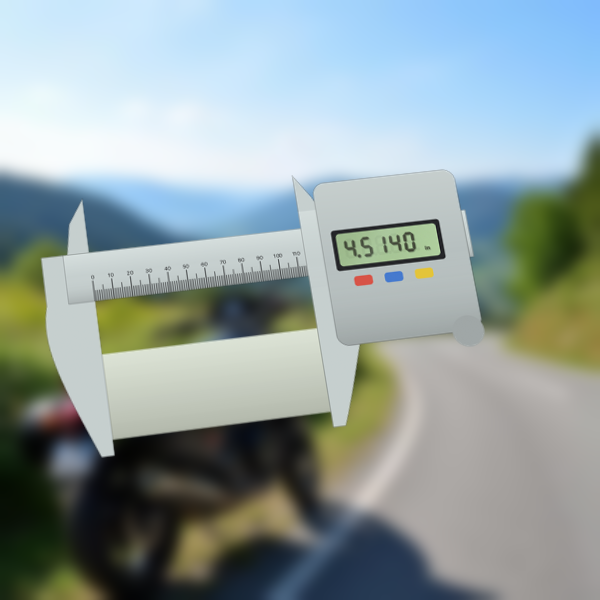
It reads **4.5140** in
